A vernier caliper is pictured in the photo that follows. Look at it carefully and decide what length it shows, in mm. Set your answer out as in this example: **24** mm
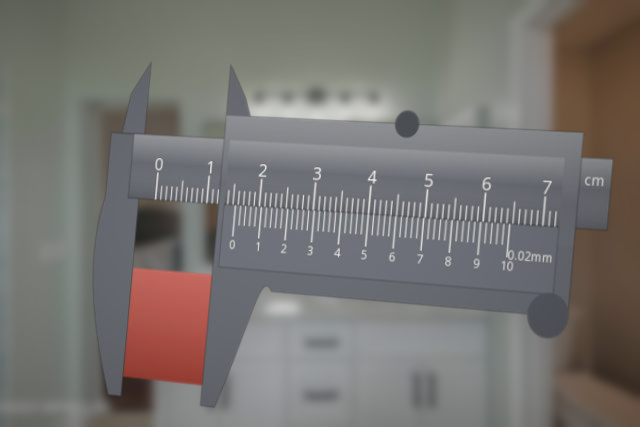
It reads **15.5** mm
